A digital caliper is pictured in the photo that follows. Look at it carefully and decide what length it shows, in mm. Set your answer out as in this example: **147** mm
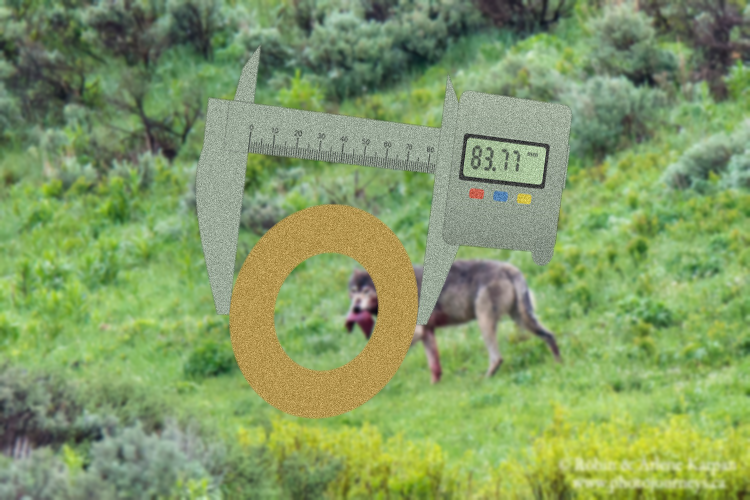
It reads **83.77** mm
